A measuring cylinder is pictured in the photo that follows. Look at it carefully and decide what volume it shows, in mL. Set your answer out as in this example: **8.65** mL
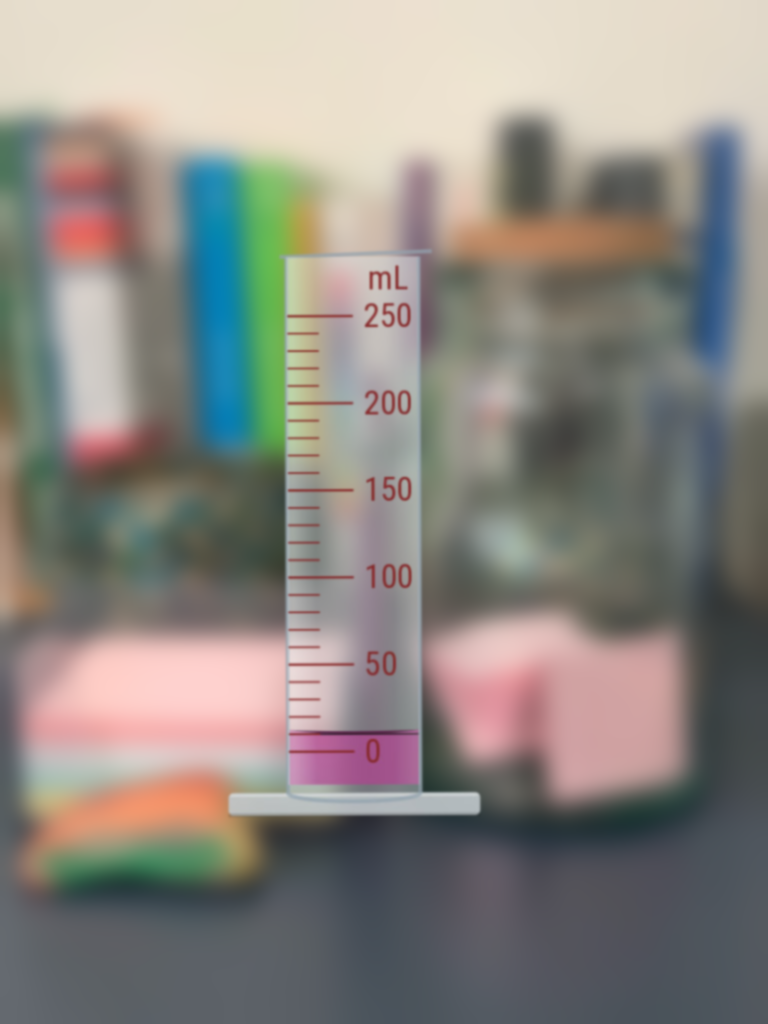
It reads **10** mL
